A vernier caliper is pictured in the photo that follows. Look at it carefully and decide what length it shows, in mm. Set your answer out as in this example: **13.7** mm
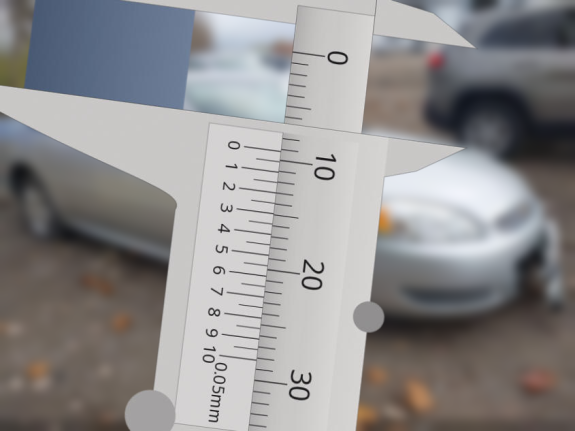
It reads **9.2** mm
